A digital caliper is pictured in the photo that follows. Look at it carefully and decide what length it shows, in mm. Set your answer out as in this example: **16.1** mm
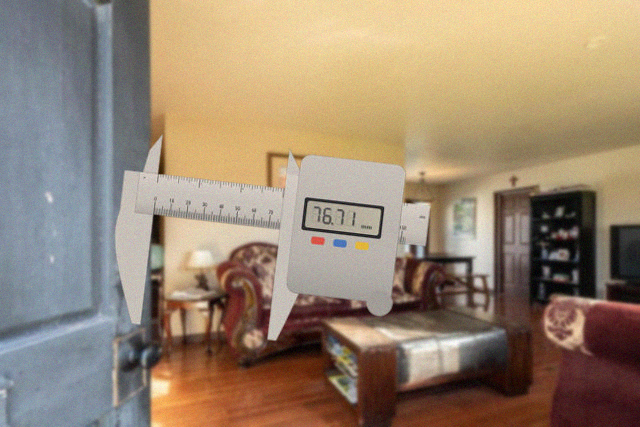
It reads **76.71** mm
